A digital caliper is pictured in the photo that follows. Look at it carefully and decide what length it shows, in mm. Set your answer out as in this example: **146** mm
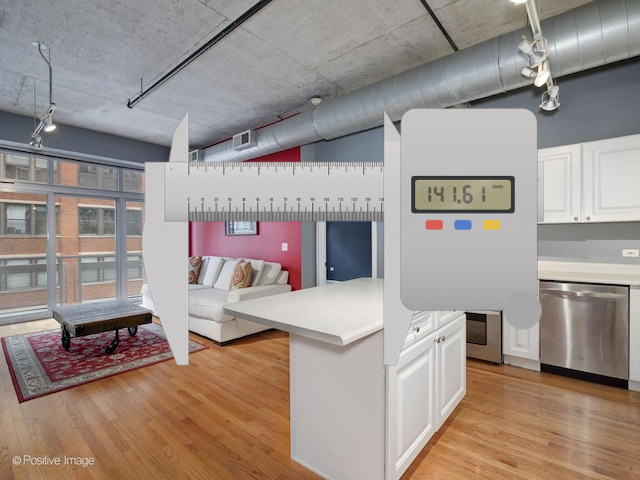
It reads **141.61** mm
